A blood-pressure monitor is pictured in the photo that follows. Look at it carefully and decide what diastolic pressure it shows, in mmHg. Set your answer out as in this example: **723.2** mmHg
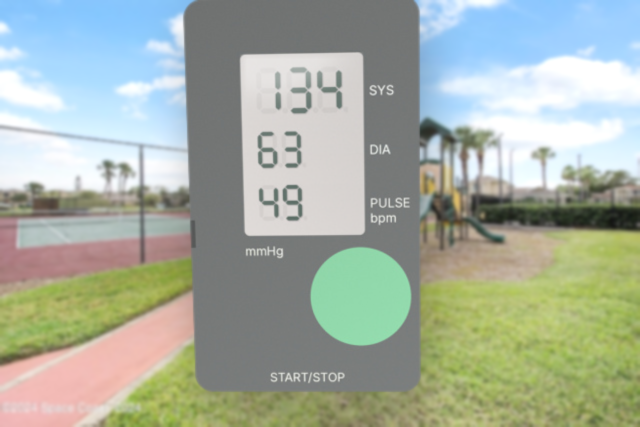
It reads **63** mmHg
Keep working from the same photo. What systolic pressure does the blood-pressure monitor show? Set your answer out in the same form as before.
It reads **134** mmHg
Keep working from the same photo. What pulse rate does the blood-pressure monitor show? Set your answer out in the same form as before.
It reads **49** bpm
